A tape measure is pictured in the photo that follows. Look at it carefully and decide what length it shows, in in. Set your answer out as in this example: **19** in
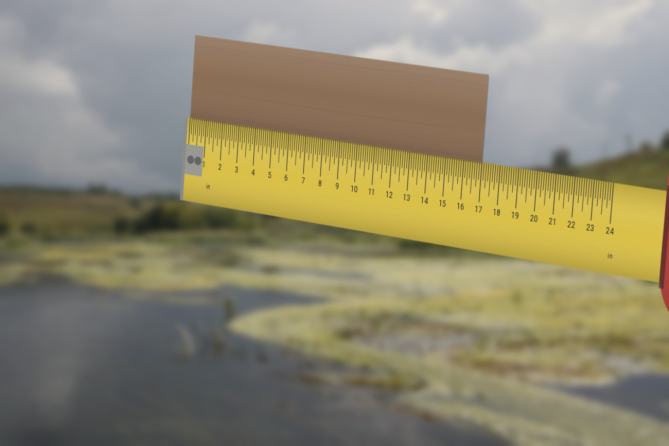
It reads **17** in
